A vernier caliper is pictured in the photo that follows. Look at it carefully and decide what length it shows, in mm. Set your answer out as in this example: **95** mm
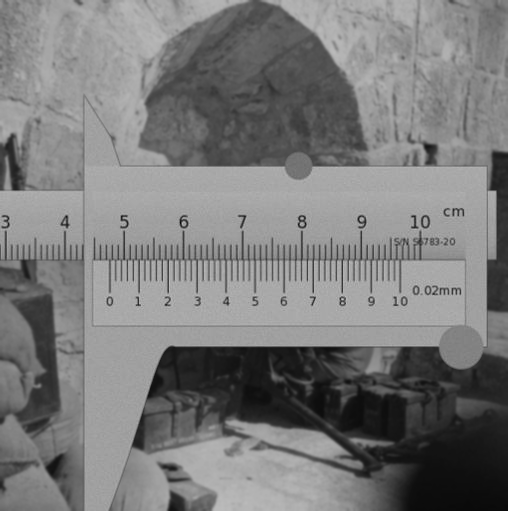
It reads **47.6** mm
